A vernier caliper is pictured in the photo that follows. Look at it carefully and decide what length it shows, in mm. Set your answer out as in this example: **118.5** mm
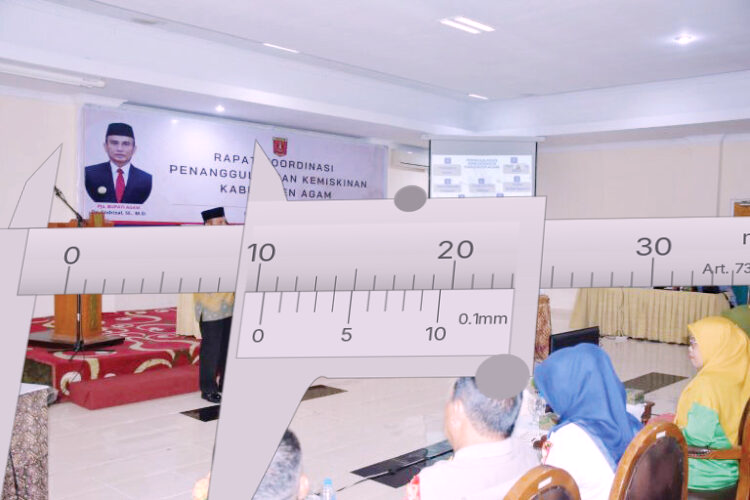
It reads **10.4** mm
